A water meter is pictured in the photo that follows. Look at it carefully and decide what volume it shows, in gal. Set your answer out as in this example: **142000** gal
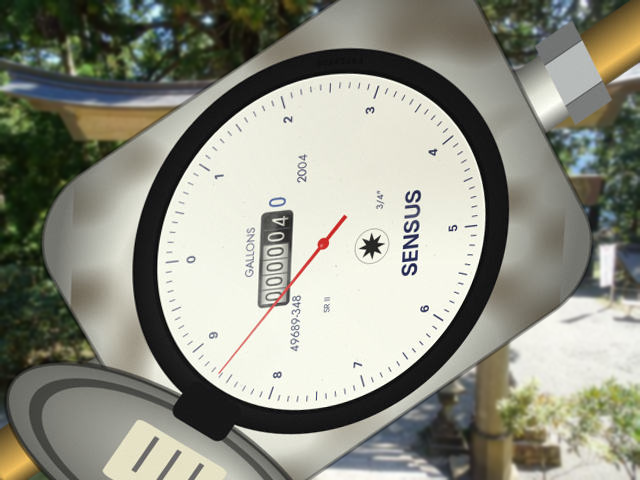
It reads **38.6** gal
